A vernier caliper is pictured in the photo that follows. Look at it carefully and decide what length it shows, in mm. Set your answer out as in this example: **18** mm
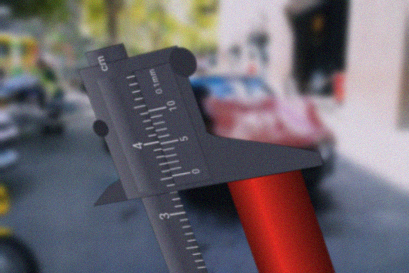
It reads **35.2** mm
